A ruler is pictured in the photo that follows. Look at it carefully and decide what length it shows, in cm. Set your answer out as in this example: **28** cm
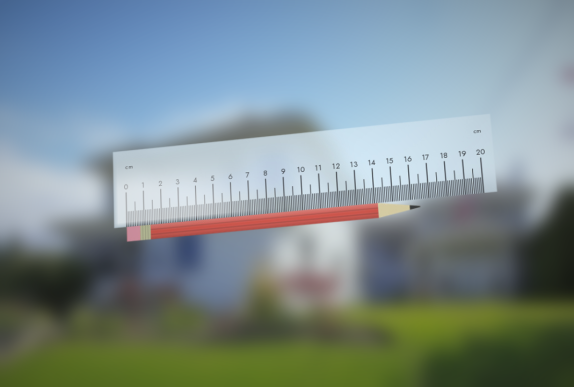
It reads **16.5** cm
